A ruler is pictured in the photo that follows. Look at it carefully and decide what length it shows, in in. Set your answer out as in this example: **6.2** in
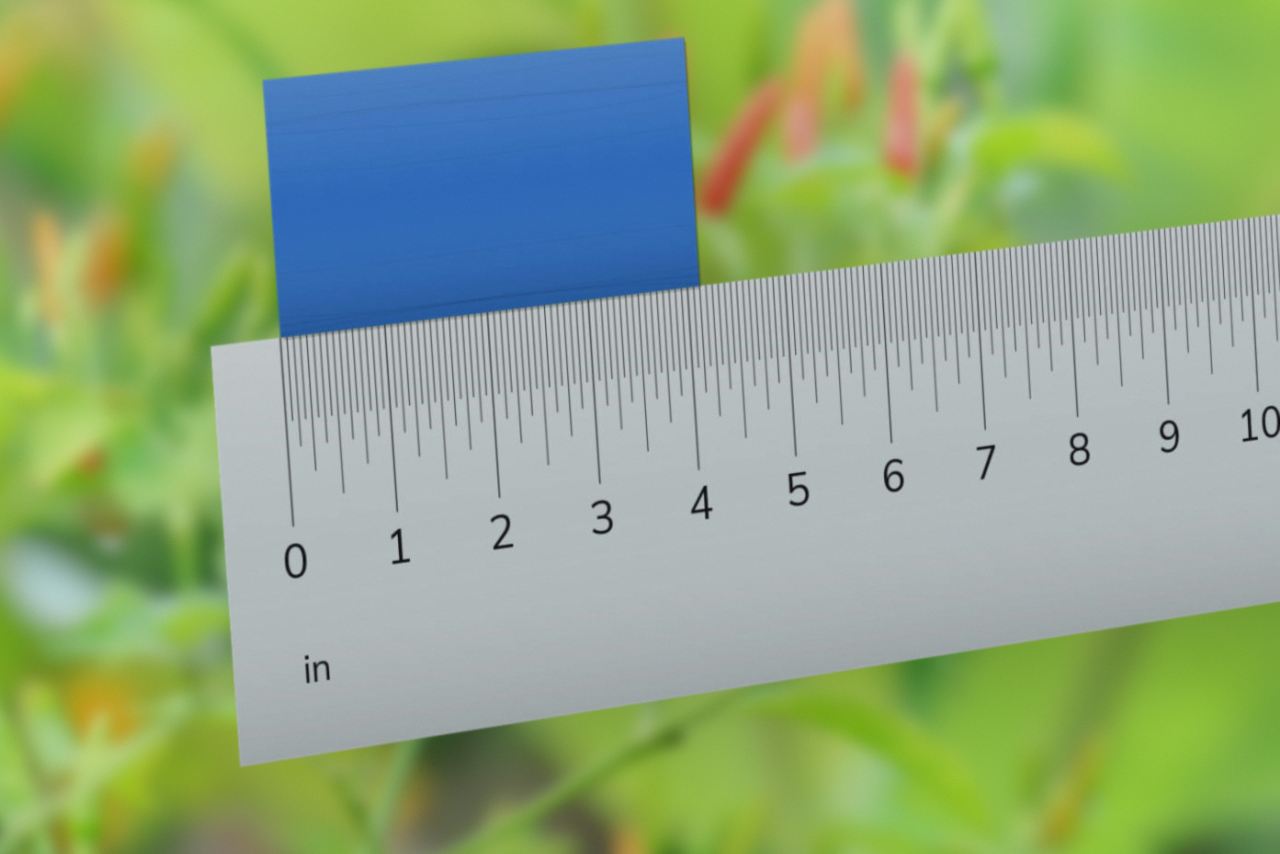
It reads **4.125** in
